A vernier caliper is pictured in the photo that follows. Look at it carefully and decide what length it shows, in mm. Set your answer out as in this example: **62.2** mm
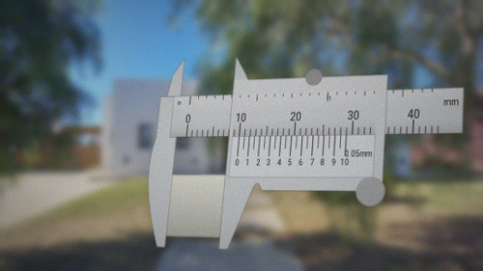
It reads **10.0** mm
